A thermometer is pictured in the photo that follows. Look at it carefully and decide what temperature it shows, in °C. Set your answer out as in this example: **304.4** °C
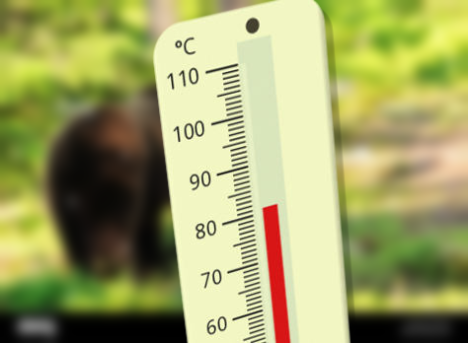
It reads **81** °C
